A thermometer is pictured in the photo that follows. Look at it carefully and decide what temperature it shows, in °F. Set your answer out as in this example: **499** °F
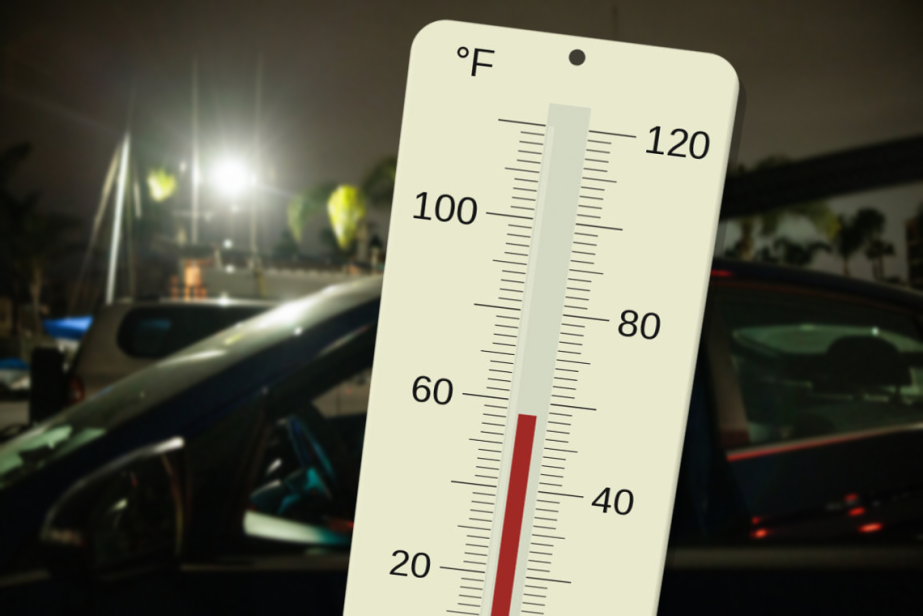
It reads **57** °F
